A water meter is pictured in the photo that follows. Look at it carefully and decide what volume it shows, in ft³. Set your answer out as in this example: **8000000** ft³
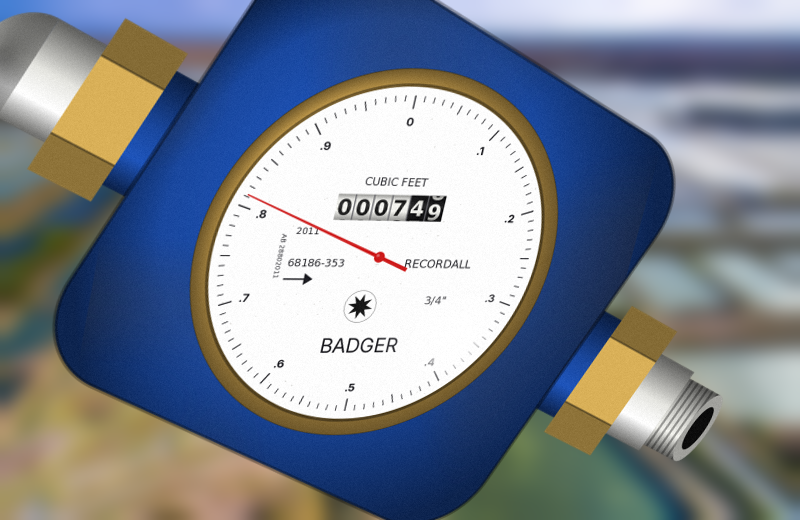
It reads **748.81** ft³
